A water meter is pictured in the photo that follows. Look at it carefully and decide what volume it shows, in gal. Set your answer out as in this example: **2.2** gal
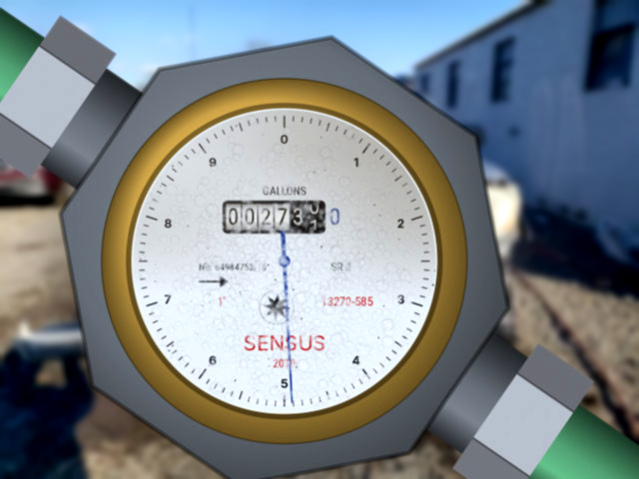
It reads **27304.9** gal
